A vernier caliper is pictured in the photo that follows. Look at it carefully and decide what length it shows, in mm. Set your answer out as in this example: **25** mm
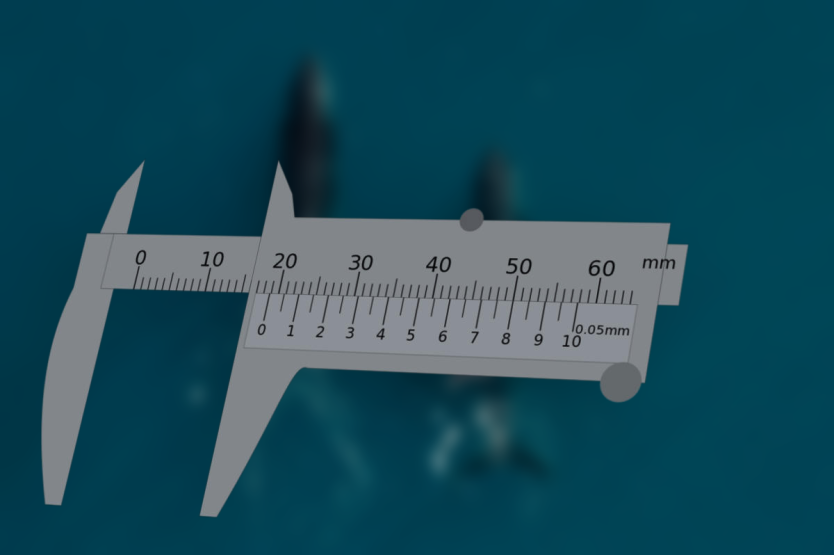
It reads **18.8** mm
